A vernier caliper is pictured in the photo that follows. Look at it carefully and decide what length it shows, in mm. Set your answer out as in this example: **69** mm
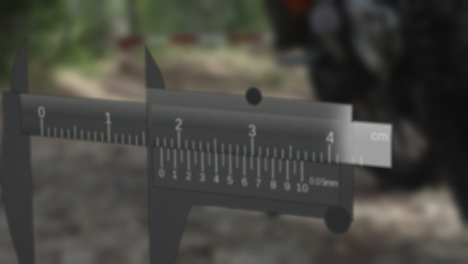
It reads **17.5** mm
